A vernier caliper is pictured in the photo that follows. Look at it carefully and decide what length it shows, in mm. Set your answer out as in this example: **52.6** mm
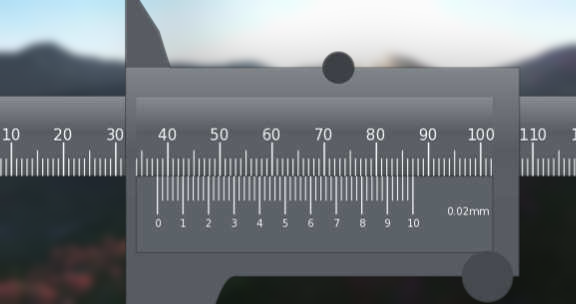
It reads **38.0** mm
